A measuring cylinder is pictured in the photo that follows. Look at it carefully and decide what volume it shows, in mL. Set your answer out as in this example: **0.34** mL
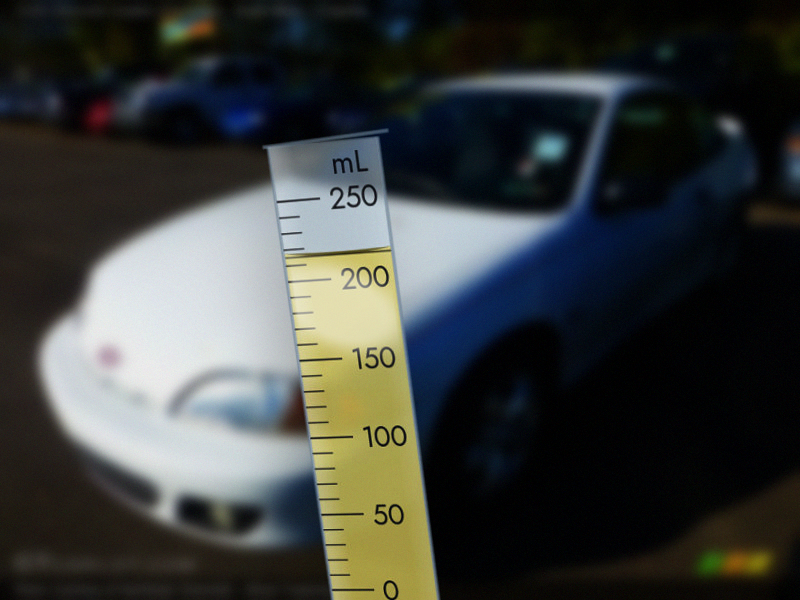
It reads **215** mL
